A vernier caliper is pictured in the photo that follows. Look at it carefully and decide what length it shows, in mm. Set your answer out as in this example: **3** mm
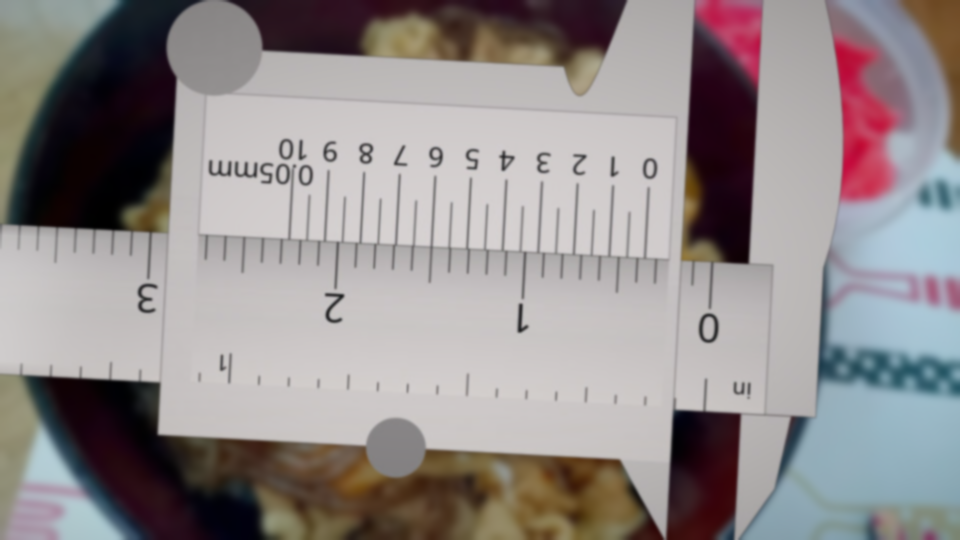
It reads **3.6** mm
